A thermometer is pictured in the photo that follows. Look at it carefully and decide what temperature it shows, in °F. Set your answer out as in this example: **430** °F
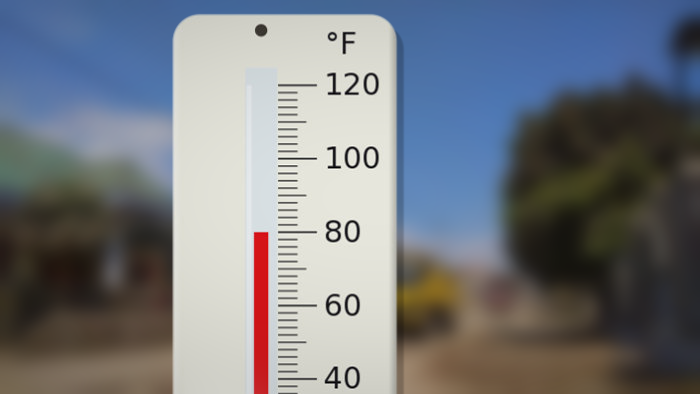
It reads **80** °F
